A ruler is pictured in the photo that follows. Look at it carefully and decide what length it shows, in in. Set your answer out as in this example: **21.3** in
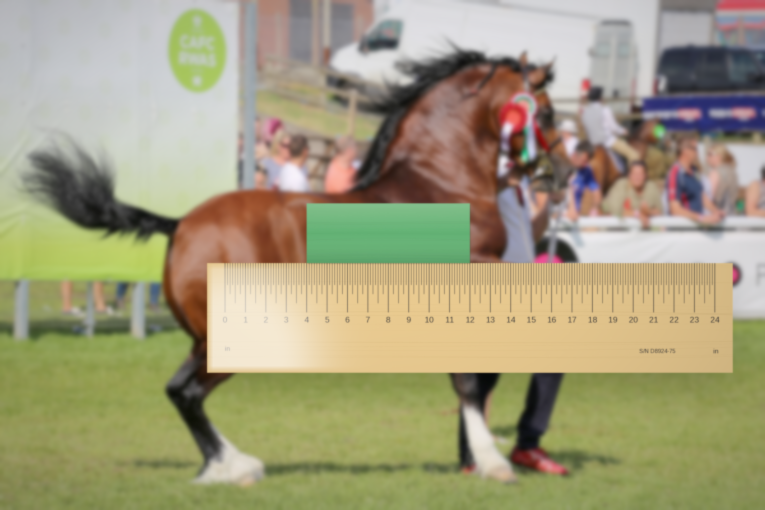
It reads **8** in
